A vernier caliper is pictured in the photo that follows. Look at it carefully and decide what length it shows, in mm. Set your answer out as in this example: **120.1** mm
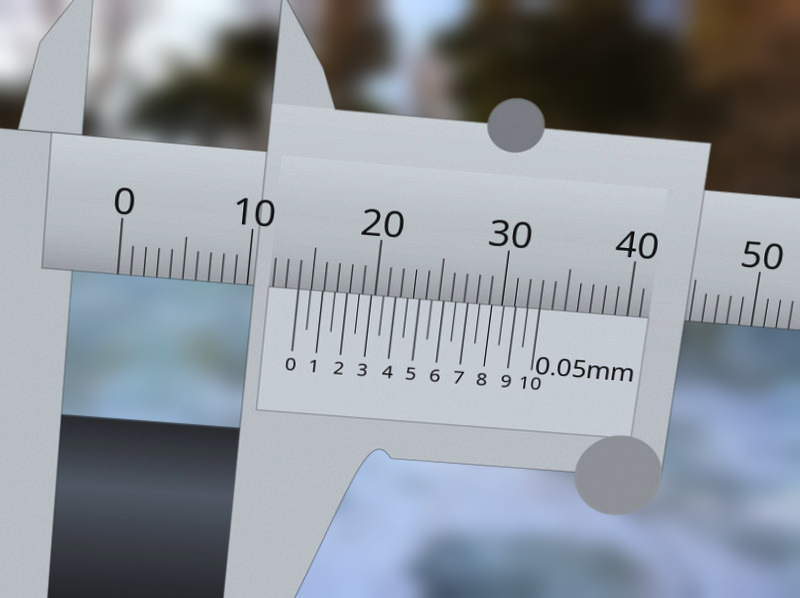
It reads **14.0** mm
